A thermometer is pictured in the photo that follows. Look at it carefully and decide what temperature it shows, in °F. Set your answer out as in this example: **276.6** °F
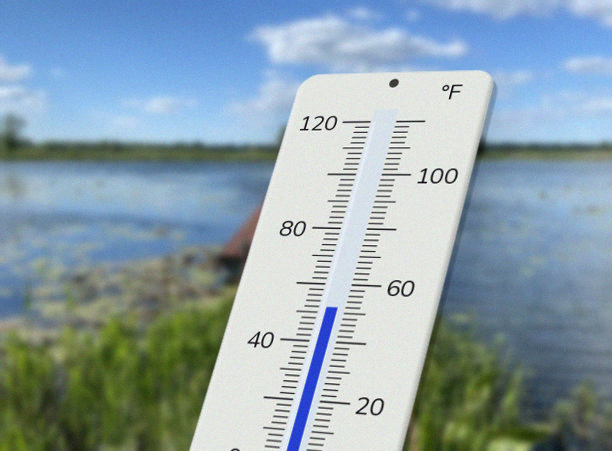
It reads **52** °F
